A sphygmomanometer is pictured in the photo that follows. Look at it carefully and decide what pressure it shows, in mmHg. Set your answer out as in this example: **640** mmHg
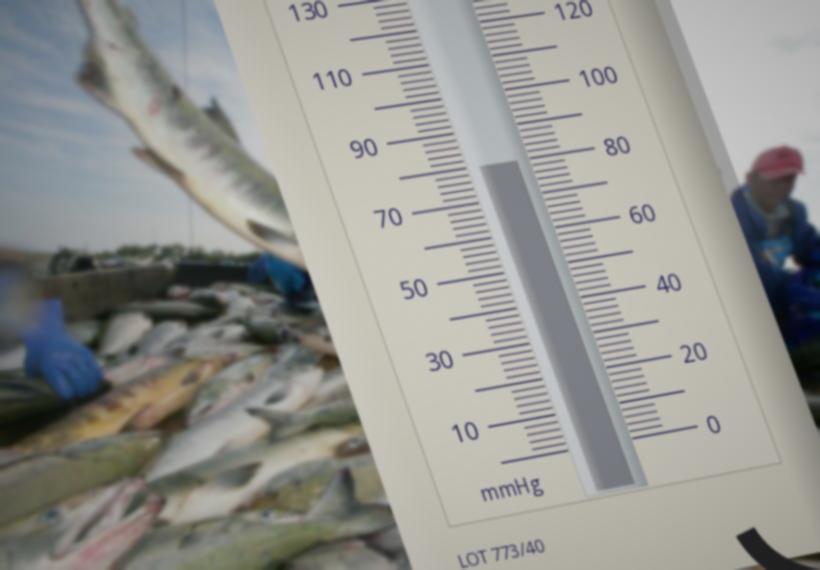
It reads **80** mmHg
